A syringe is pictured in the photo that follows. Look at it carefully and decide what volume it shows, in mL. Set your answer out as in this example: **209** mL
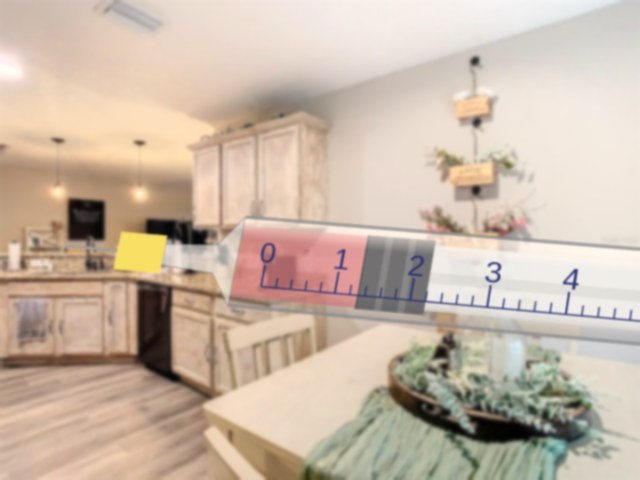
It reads **1.3** mL
